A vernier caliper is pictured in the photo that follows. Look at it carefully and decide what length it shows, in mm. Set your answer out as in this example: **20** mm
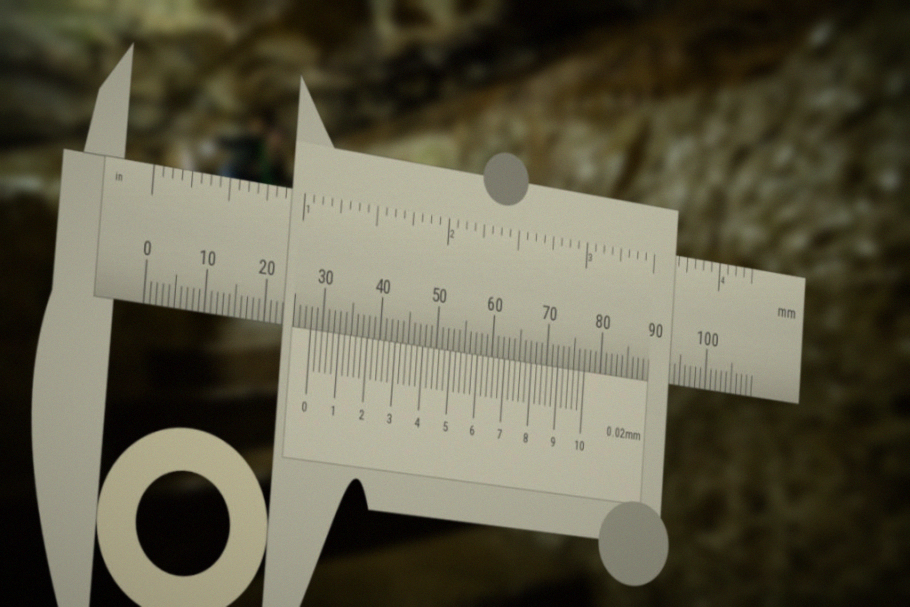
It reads **28.0** mm
